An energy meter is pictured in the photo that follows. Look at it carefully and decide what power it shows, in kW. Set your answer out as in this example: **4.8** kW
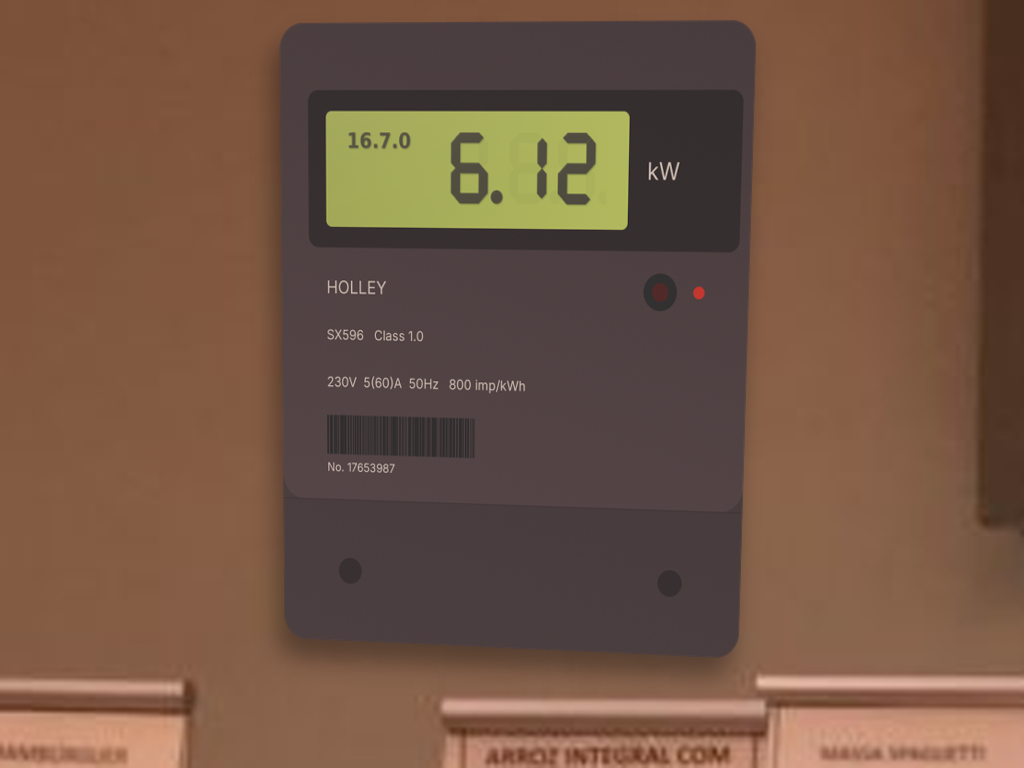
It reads **6.12** kW
